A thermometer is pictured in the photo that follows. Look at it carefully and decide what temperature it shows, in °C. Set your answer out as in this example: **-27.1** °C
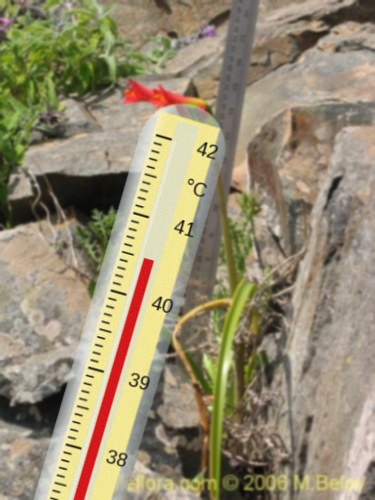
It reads **40.5** °C
